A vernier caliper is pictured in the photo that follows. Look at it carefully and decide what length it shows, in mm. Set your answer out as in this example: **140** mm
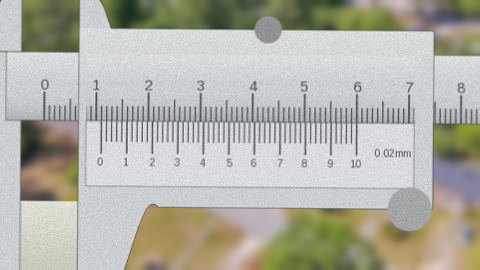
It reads **11.0** mm
